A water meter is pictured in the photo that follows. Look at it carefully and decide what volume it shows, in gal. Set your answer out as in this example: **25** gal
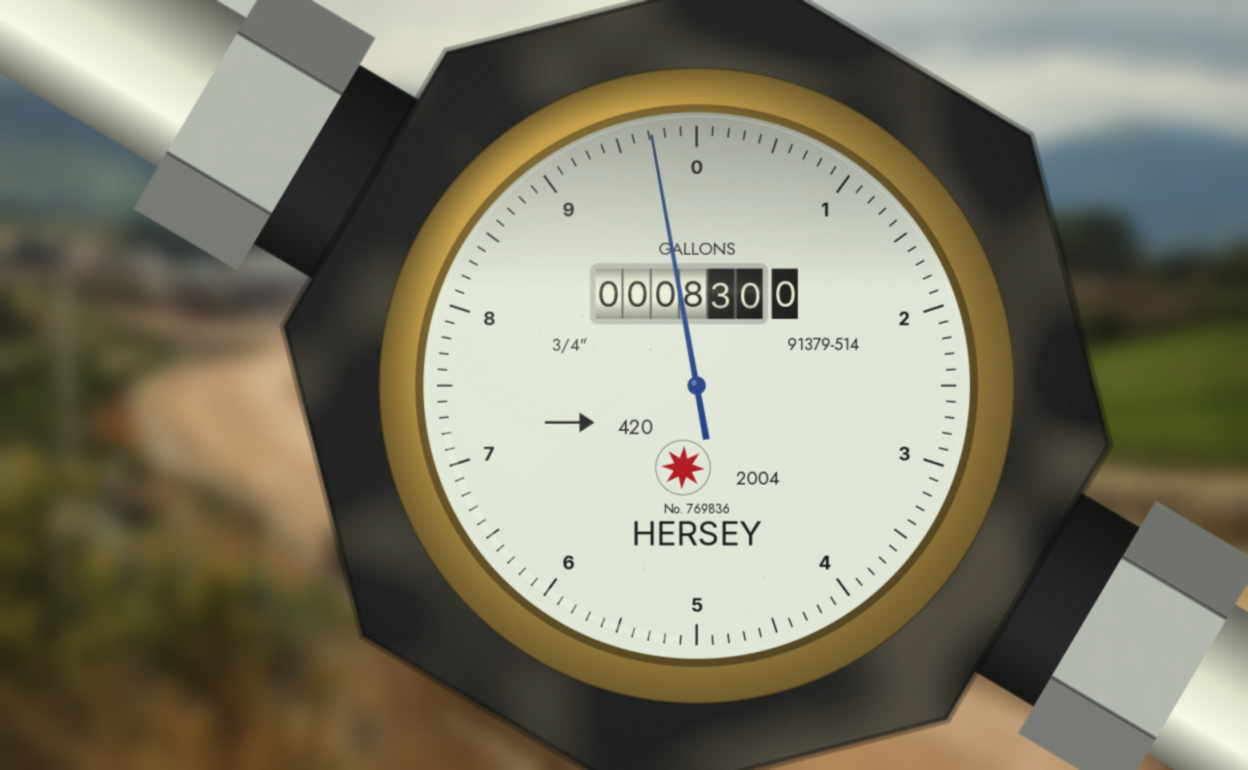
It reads **8299.7** gal
